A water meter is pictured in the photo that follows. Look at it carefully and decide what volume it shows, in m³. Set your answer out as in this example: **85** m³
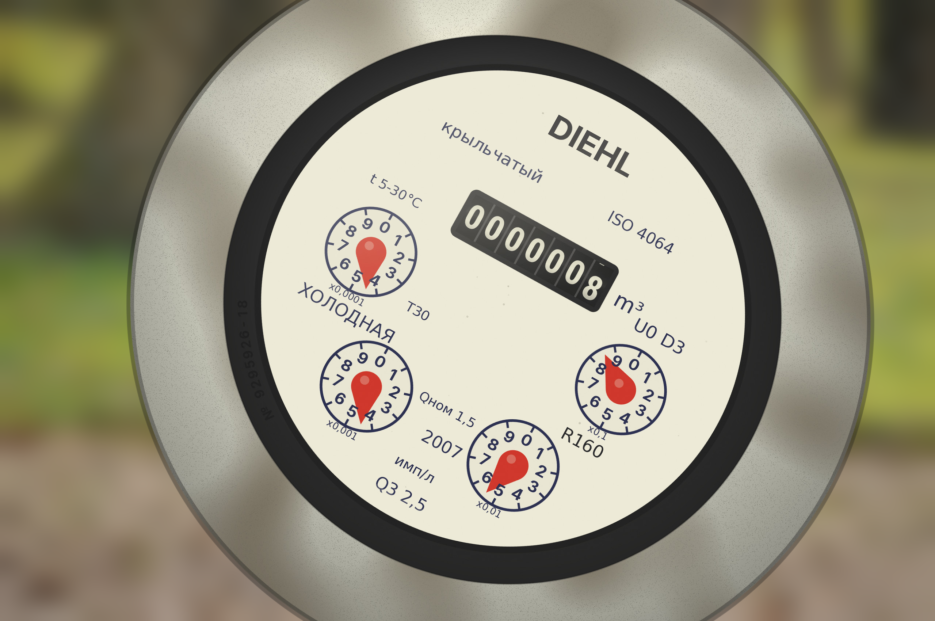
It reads **7.8544** m³
